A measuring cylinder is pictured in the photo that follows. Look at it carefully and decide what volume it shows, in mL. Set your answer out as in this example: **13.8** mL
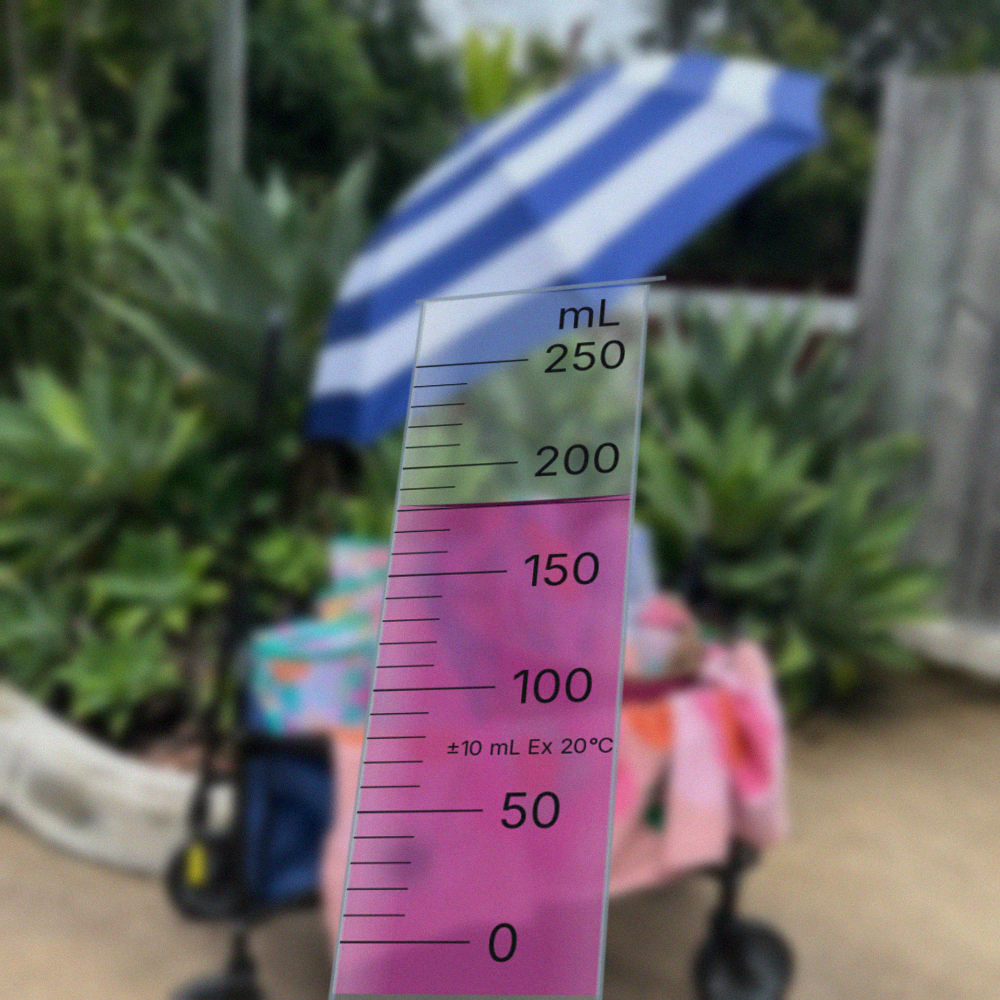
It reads **180** mL
